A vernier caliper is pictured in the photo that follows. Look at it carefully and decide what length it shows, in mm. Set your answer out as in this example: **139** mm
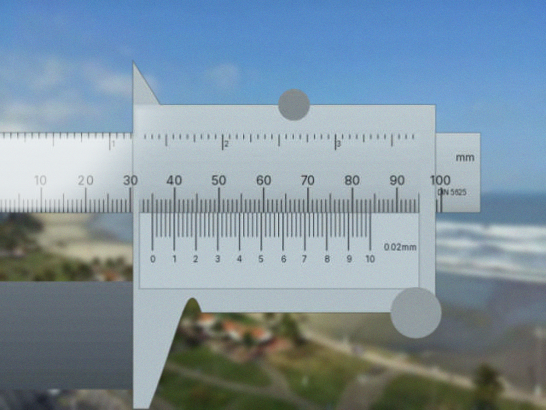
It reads **35.0** mm
